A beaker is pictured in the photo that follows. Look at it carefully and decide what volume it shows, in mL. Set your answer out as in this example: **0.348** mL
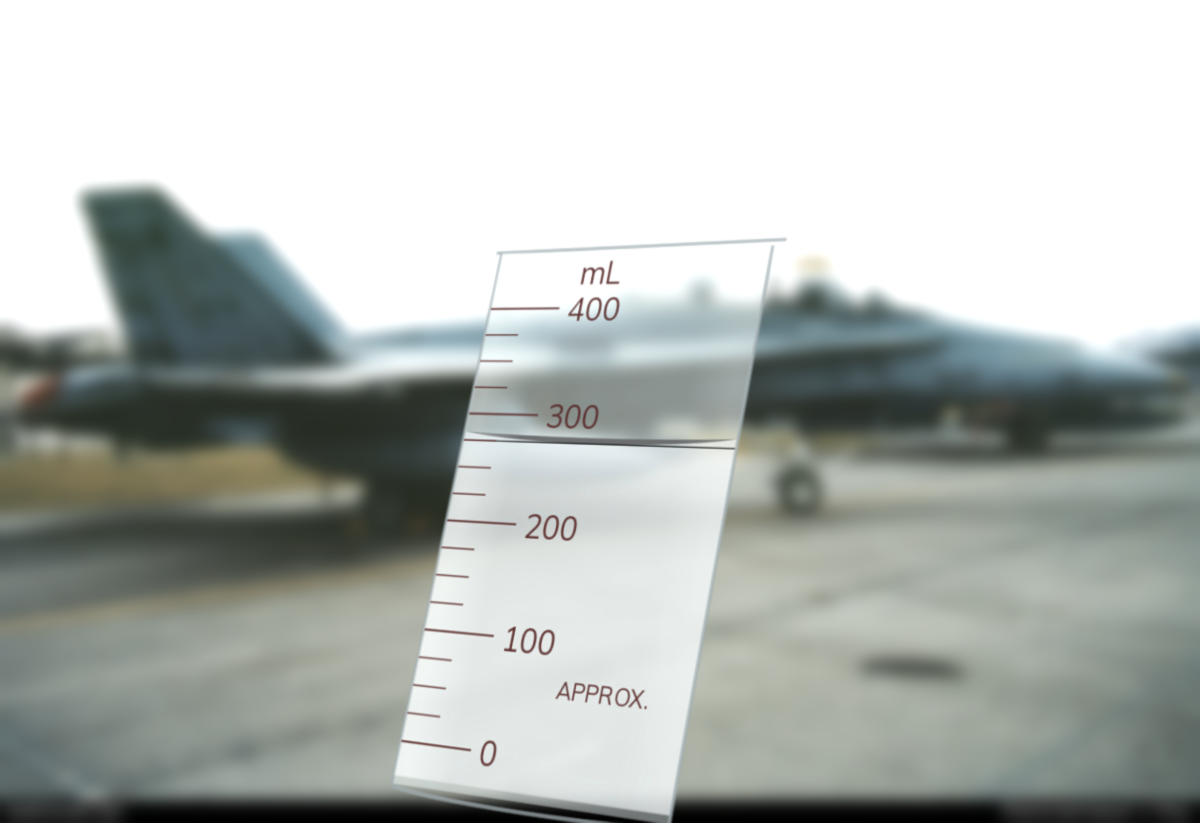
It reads **275** mL
